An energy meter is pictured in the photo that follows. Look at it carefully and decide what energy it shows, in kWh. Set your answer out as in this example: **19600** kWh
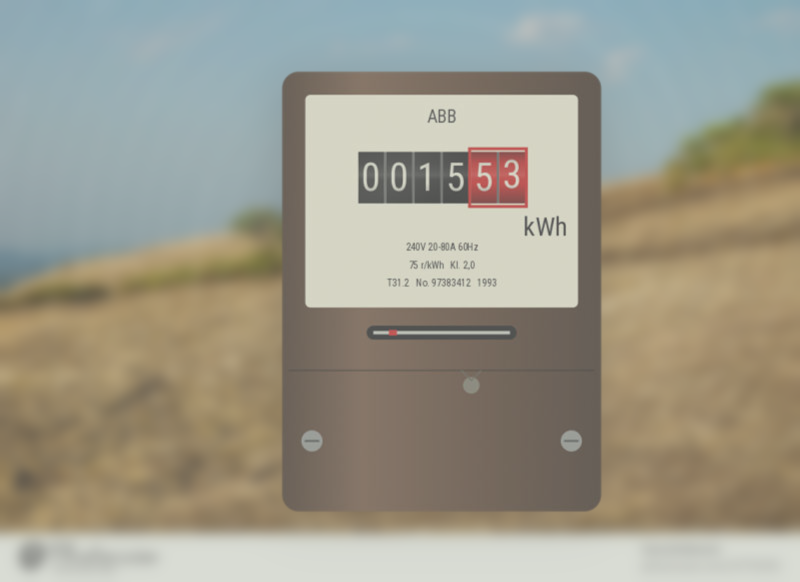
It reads **15.53** kWh
